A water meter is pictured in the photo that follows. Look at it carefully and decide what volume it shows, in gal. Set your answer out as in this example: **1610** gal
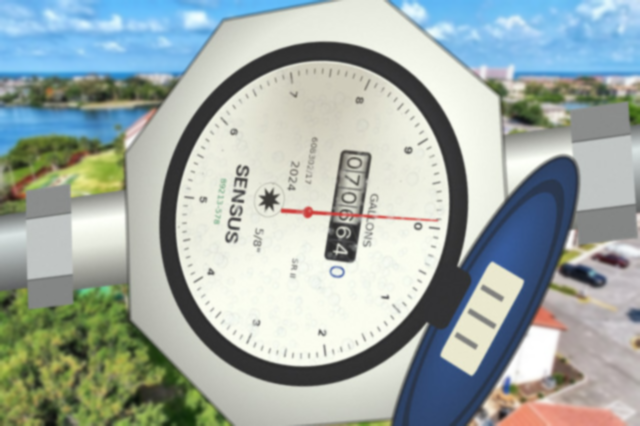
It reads **706639.9** gal
